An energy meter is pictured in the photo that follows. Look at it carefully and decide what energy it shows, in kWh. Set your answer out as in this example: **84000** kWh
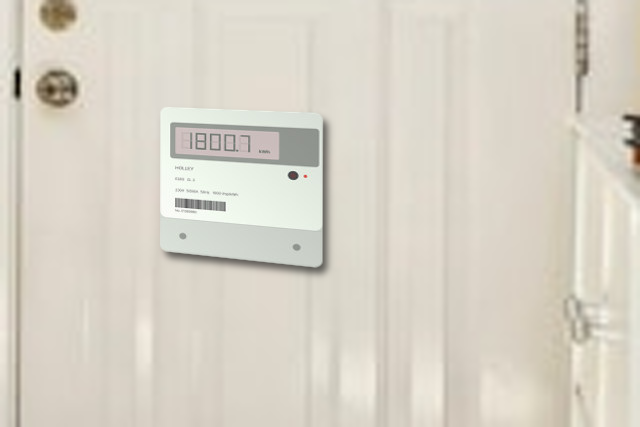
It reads **1800.7** kWh
